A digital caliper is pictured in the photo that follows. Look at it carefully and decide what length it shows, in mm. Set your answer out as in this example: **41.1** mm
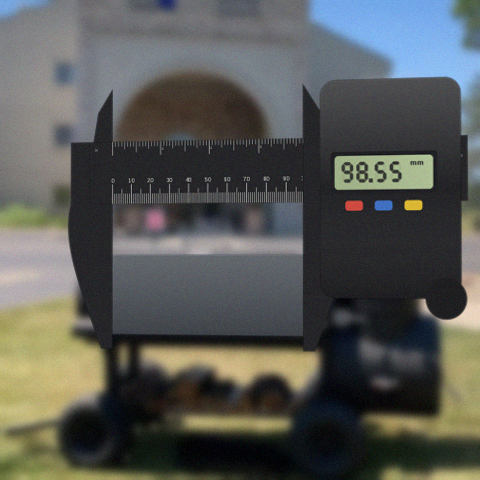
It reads **98.55** mm
